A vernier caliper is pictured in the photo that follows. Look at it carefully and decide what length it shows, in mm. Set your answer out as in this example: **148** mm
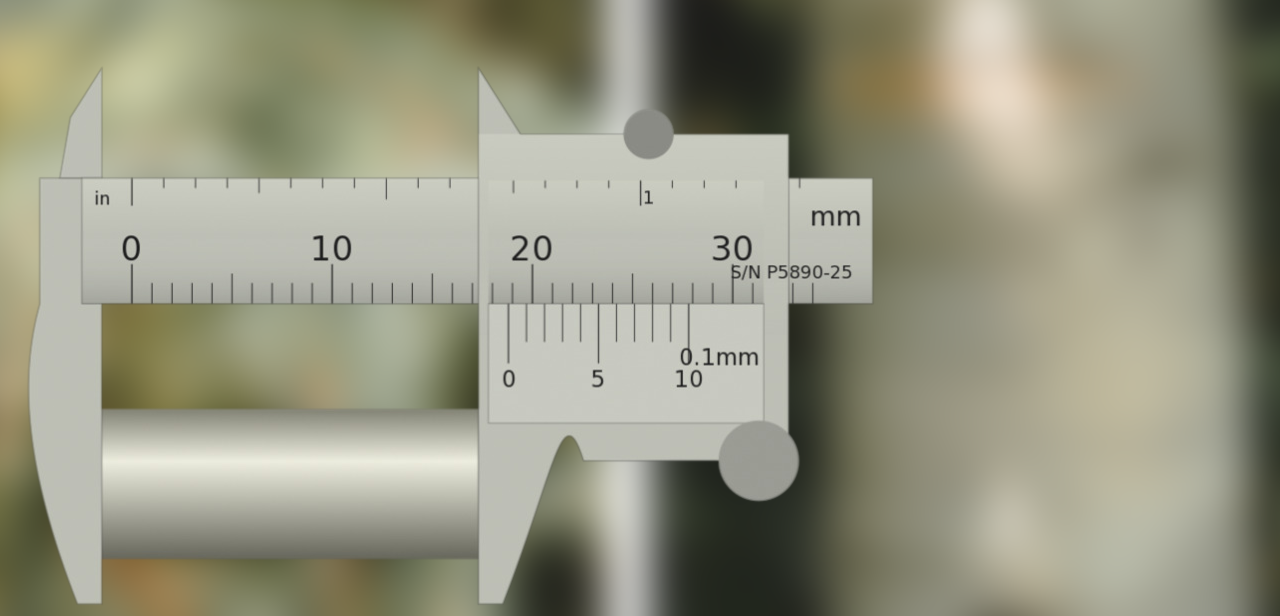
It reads **18.8** mm
